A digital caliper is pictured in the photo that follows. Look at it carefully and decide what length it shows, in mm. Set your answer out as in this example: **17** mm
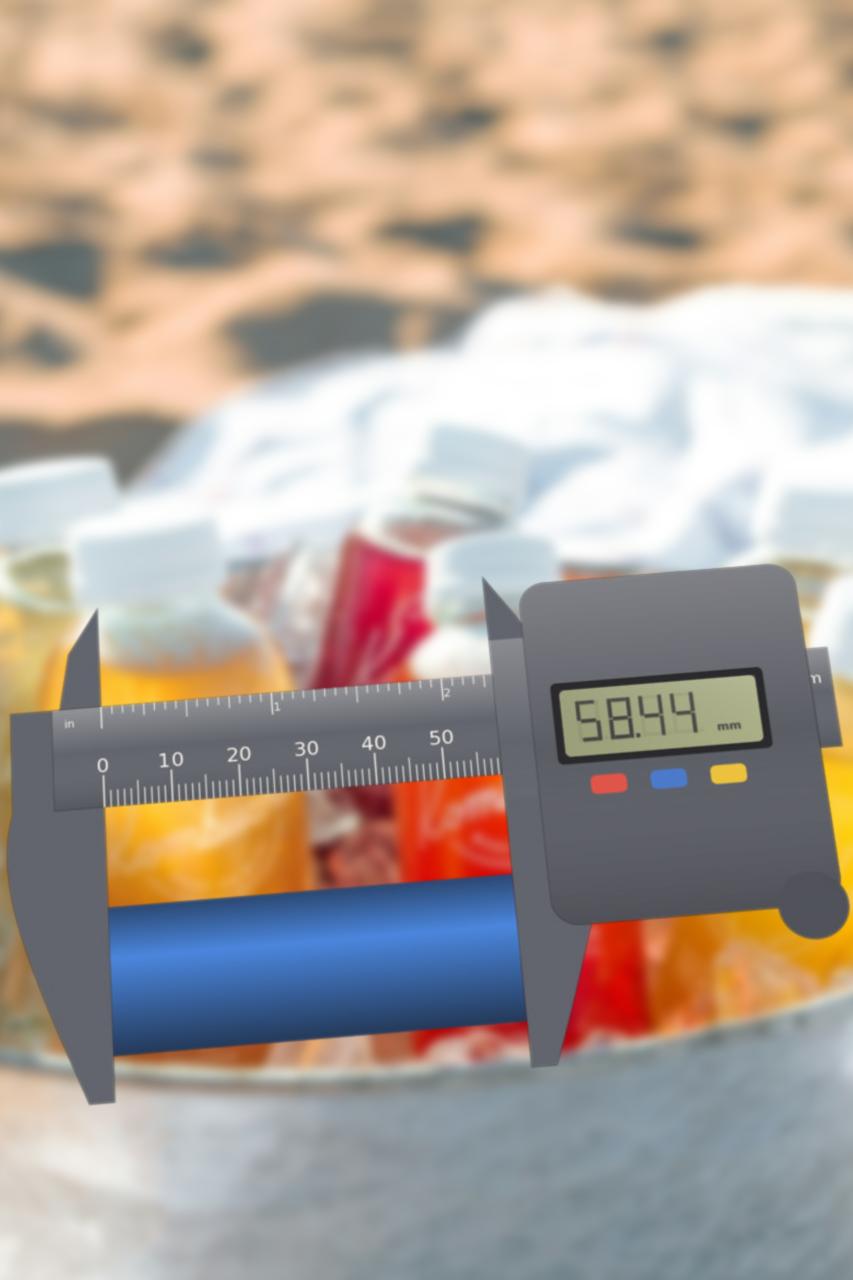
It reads **58.44** mm
